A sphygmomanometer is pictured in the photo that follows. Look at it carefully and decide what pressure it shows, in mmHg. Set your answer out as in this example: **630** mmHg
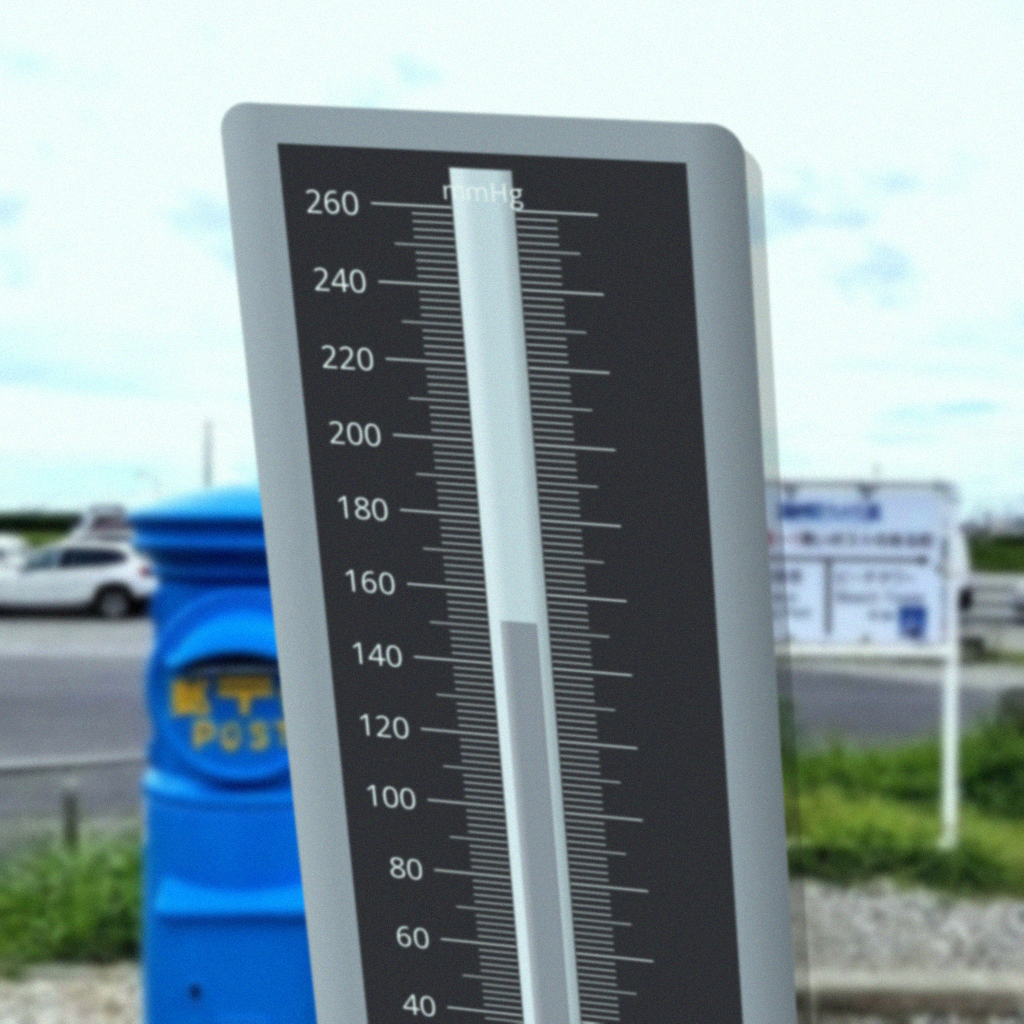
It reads **152** mmHg
